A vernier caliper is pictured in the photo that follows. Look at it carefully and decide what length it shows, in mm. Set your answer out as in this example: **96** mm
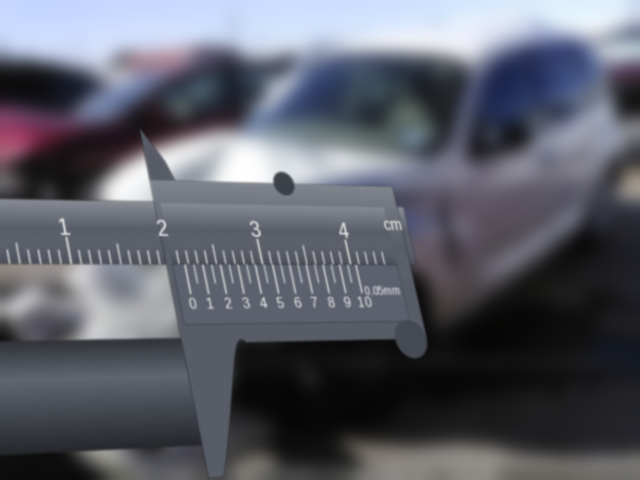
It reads **21.6** mm
